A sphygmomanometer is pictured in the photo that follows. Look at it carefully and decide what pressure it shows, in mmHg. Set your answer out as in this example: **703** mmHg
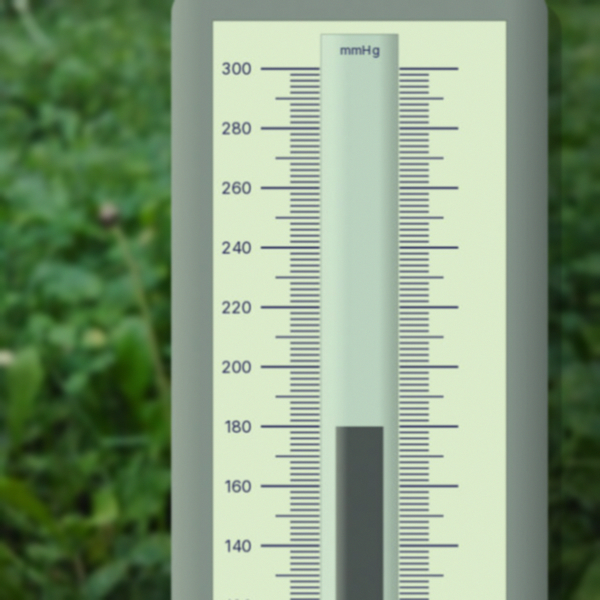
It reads **180** mmHg
